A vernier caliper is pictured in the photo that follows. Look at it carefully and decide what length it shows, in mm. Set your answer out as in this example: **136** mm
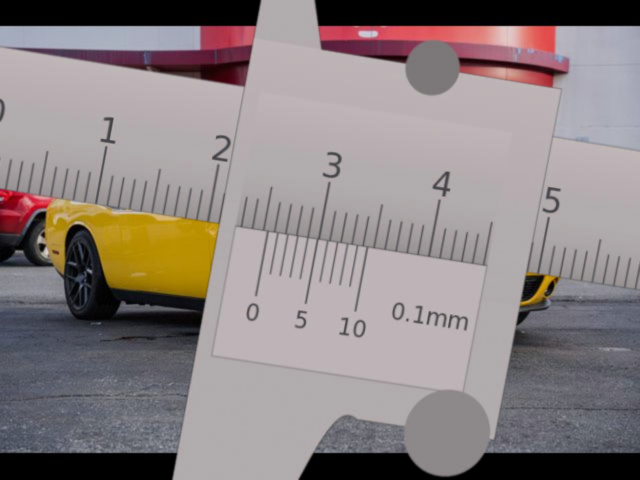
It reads **25.4** mm
